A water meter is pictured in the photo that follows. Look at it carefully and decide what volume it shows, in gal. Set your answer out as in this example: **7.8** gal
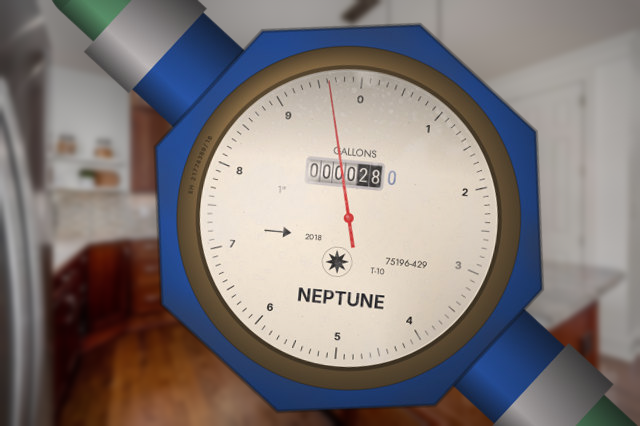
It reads **279.6** gal
